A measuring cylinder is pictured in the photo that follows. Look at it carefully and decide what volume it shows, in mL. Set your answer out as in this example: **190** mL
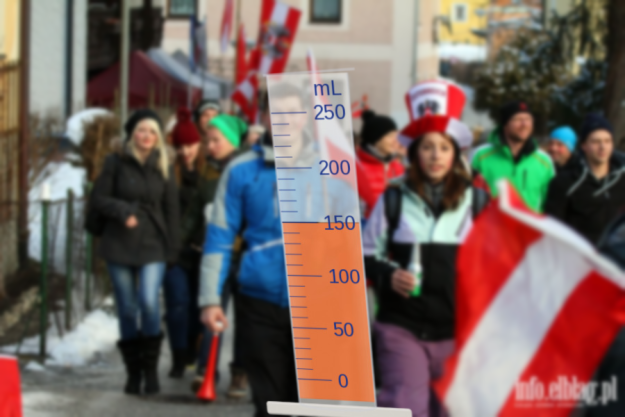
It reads **150** mL
